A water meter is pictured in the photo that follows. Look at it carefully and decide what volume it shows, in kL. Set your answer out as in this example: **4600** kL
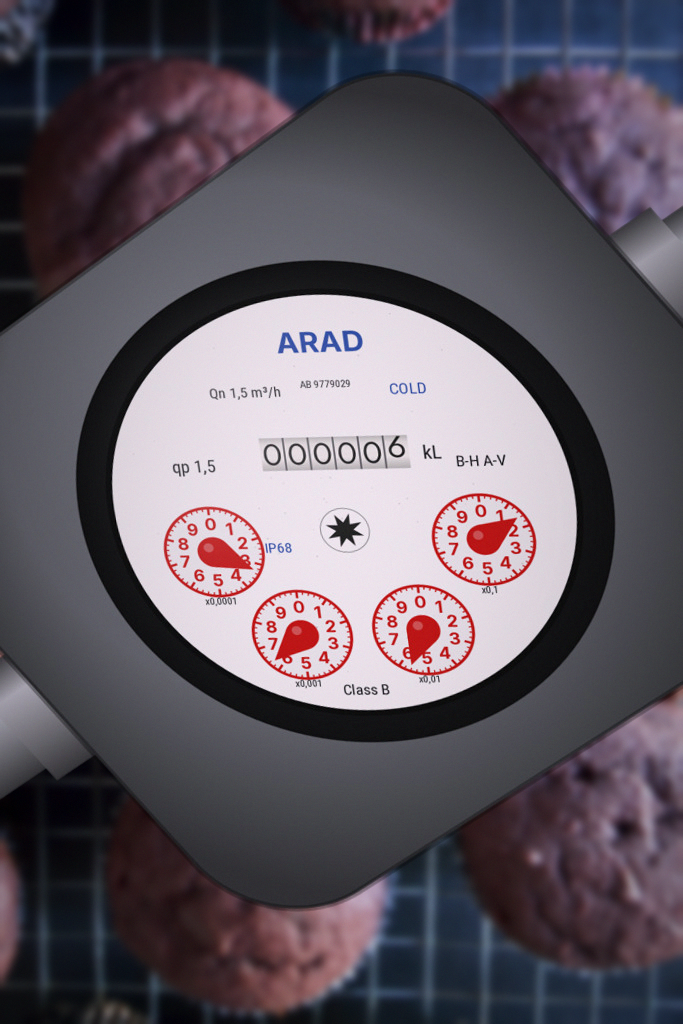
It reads **6.1563** kL
